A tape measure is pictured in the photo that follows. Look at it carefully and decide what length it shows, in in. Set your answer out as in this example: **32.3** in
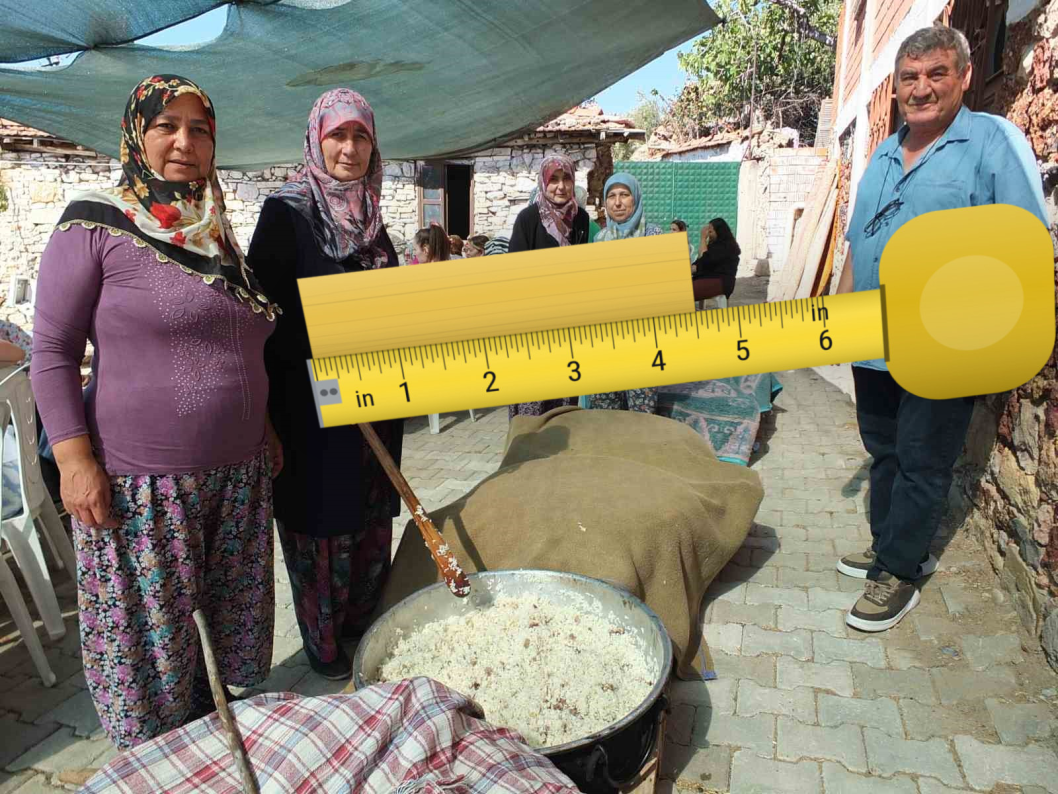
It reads **4.5** in
